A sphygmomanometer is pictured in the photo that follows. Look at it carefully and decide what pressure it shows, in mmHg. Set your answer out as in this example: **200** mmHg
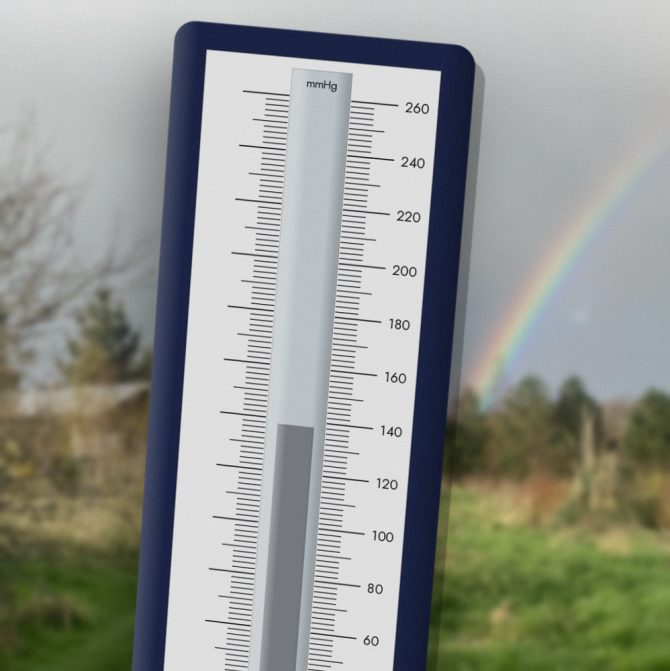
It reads **138** mmHg
